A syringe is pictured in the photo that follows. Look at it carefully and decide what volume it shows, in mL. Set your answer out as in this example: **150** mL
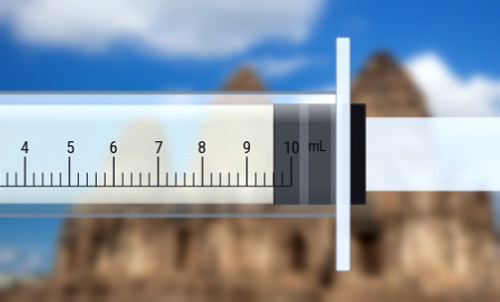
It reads **9.6** mL
